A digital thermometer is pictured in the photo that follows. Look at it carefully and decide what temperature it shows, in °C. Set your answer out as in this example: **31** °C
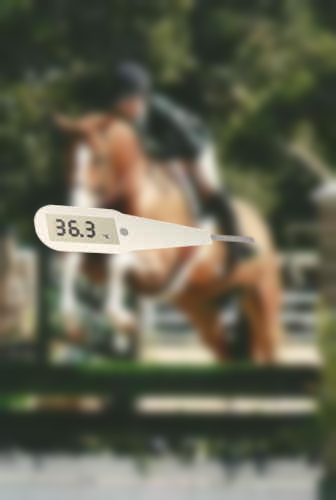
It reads **36.3** °C
